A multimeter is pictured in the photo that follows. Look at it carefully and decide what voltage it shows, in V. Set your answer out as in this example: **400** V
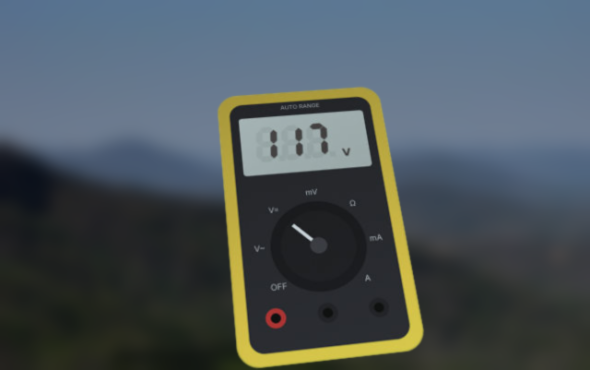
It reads **117** V
